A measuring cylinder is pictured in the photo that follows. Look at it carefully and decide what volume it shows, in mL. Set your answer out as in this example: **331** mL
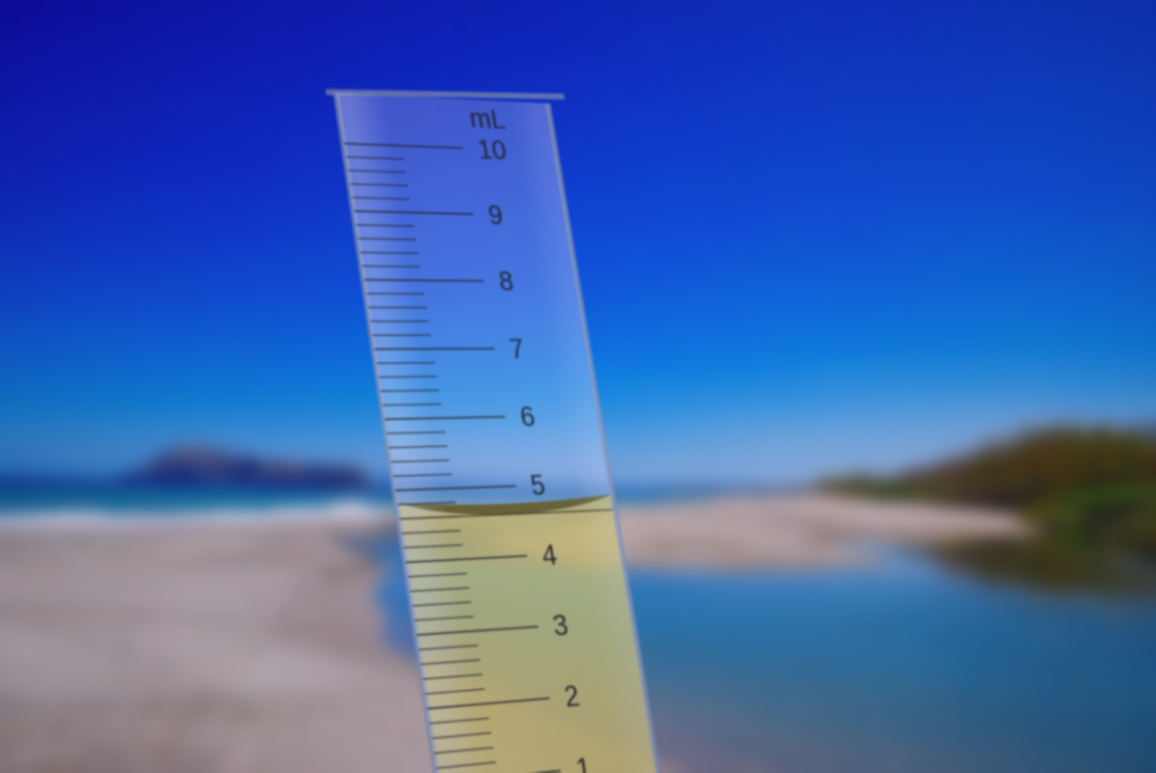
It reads **4.6** mL
